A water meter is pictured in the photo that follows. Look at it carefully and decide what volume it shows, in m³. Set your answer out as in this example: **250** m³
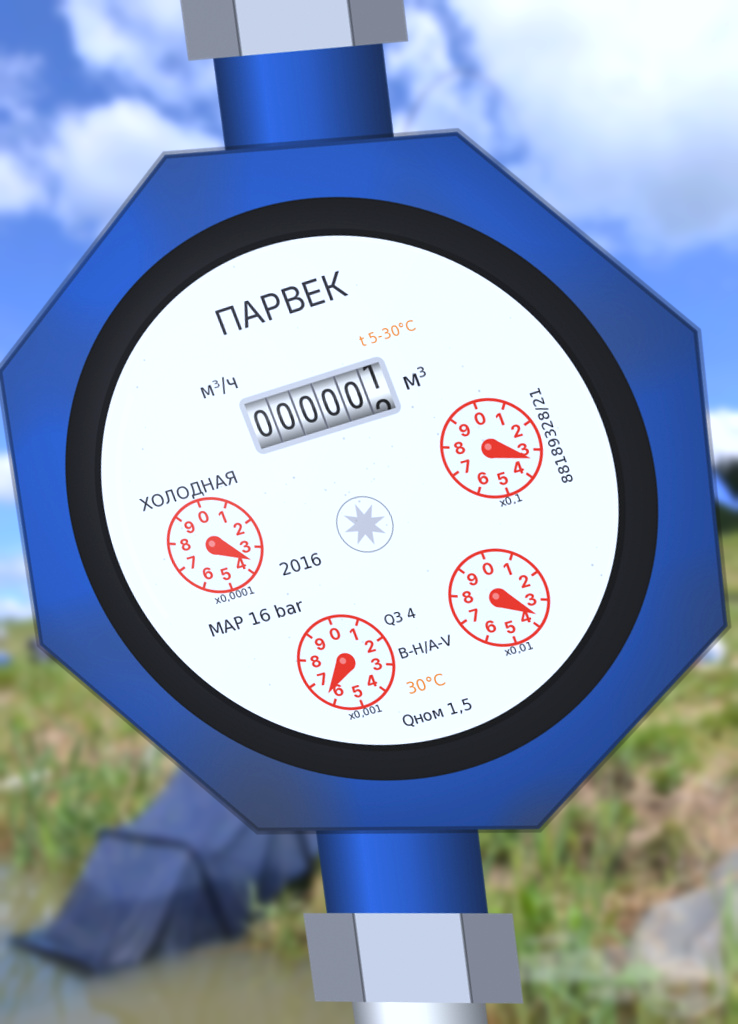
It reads **1.3363** m³
